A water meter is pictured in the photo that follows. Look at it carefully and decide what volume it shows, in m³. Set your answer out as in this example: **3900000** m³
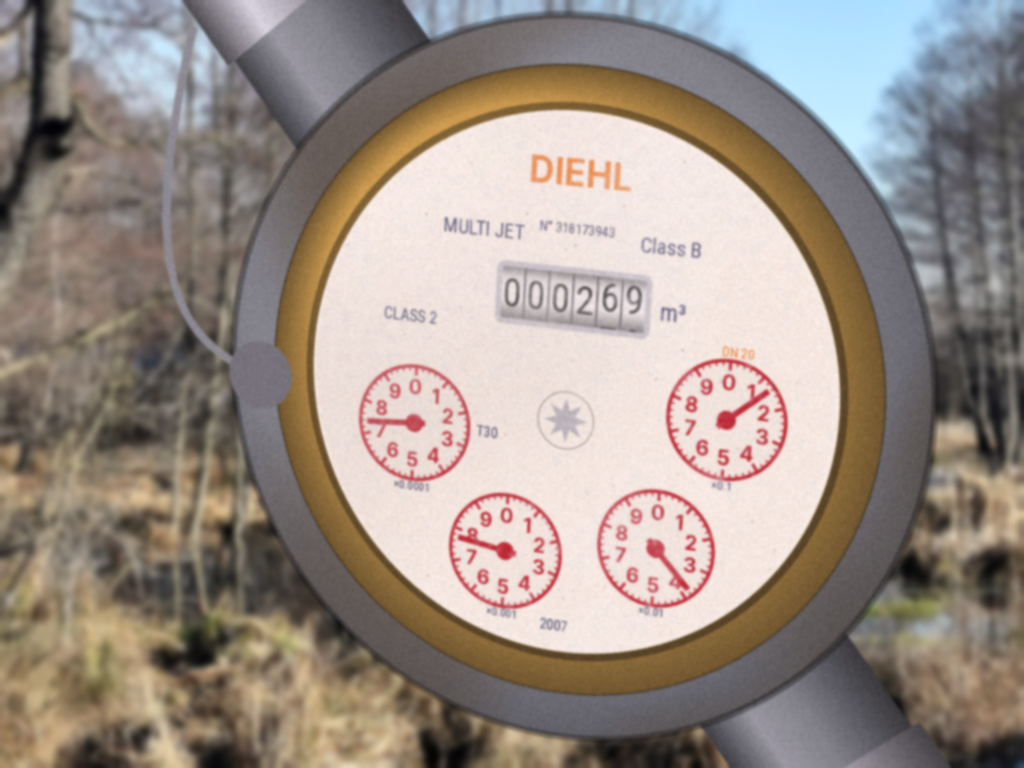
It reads **269.1377** m³
